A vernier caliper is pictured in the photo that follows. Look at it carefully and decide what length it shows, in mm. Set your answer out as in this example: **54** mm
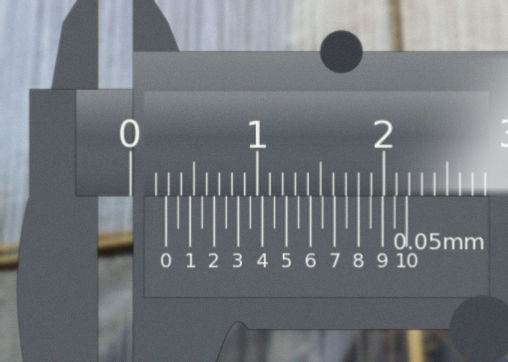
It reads **2.8** mm
